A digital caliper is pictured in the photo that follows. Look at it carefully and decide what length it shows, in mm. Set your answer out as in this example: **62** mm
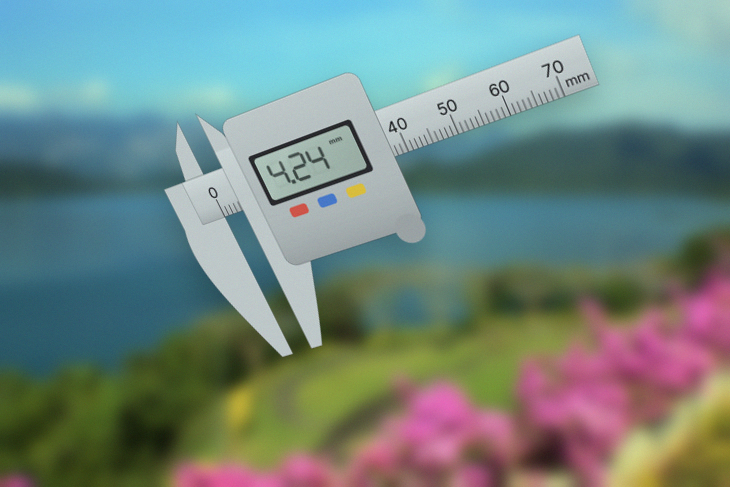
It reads **4.24** mm
